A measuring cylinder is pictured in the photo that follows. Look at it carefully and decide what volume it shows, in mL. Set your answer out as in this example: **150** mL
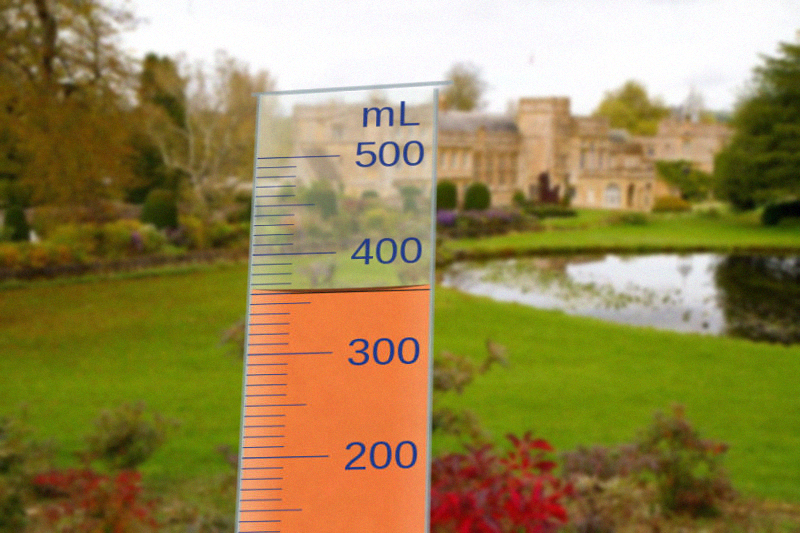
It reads **360** mL
